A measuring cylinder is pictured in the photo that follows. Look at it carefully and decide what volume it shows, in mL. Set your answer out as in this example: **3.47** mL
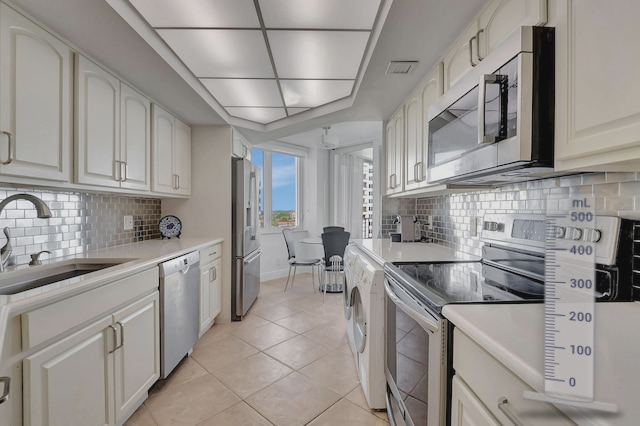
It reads **400** mL
